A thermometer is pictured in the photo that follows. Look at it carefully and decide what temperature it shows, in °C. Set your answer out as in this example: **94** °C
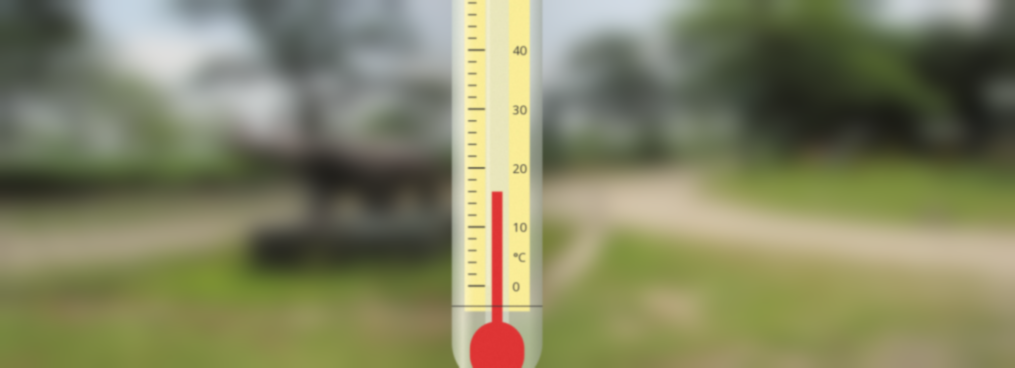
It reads **16** °C
